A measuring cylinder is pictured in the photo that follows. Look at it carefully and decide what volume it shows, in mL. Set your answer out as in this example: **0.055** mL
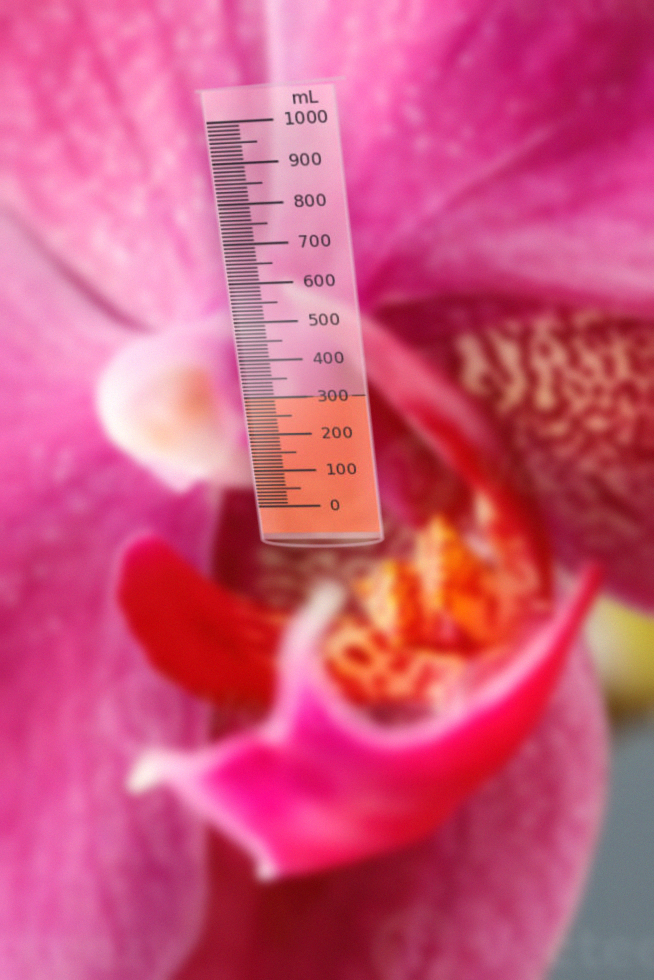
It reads **300** mL
